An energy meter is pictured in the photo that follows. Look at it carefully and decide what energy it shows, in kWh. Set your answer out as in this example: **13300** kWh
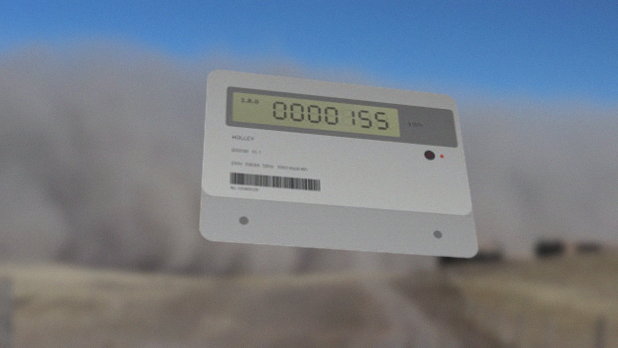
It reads **155** kWh
